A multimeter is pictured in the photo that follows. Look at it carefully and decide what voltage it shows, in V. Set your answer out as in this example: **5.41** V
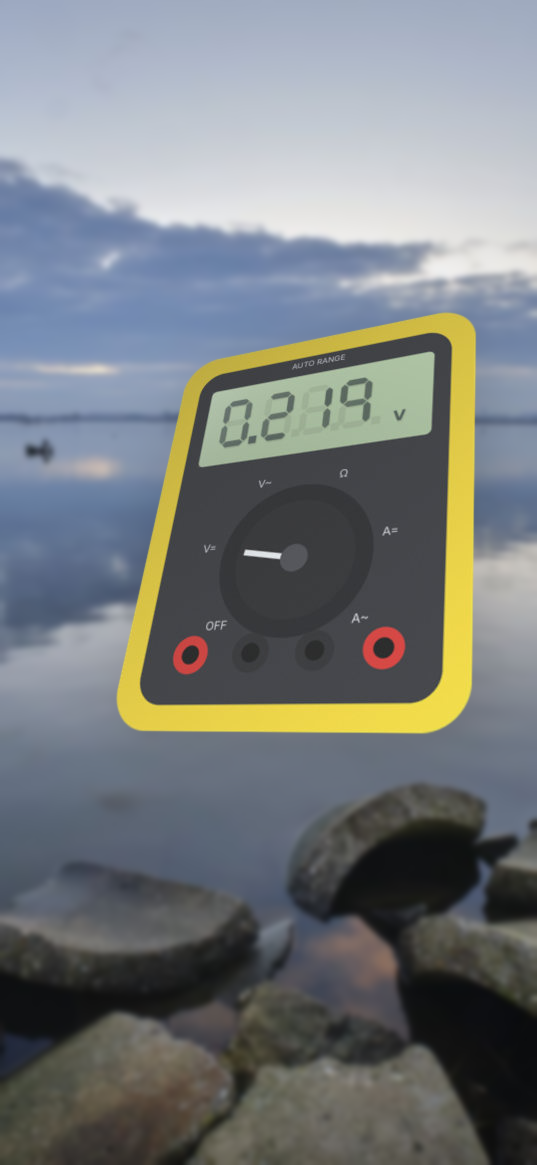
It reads **0.219** V
